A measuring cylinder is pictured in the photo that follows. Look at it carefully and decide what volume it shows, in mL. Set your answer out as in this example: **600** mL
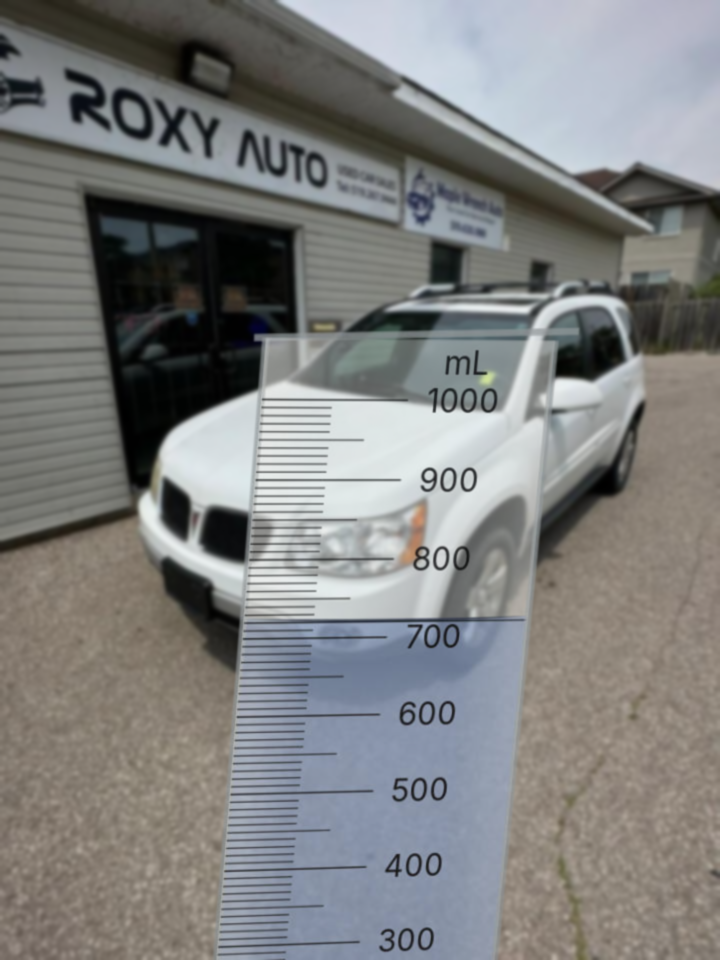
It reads **720** mL
